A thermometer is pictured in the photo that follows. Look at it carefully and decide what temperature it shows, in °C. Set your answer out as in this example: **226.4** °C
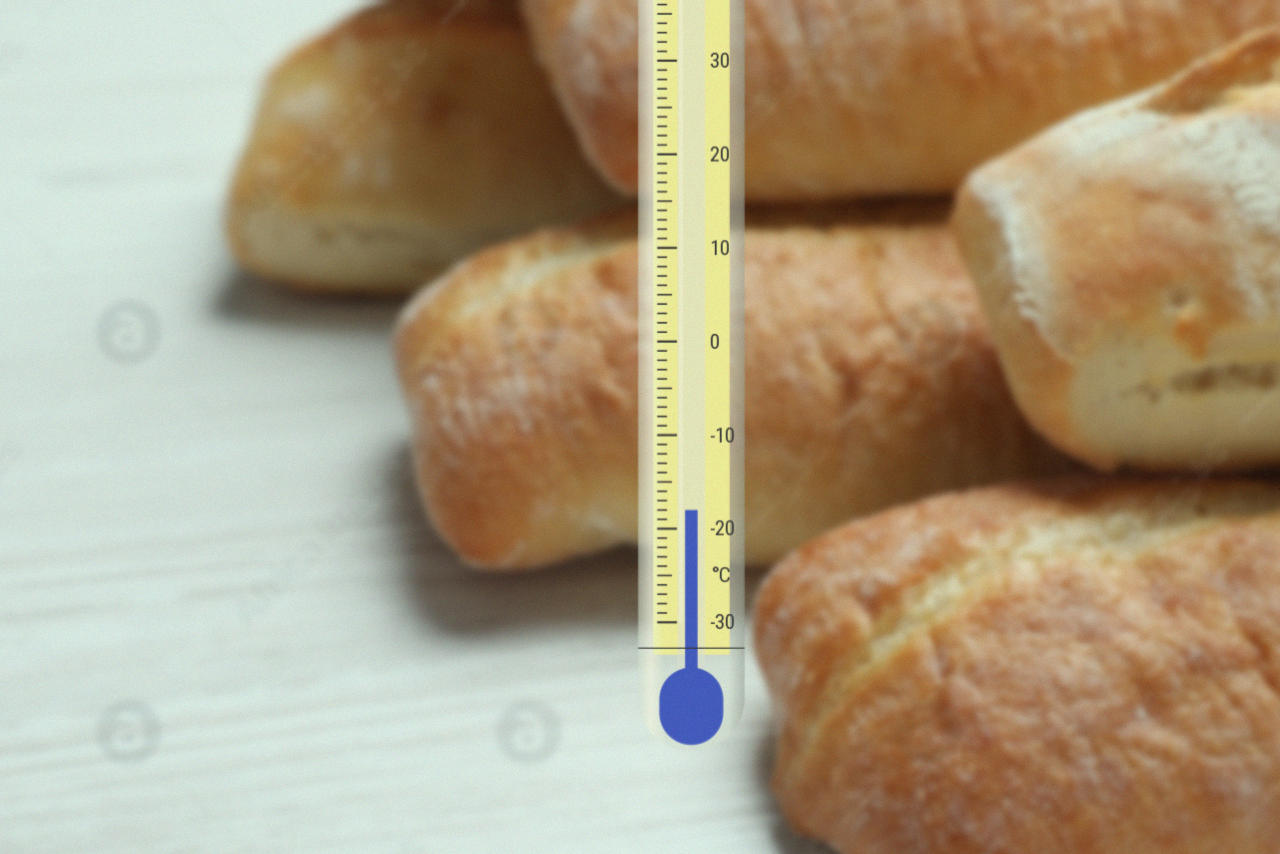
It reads **-18** °C
